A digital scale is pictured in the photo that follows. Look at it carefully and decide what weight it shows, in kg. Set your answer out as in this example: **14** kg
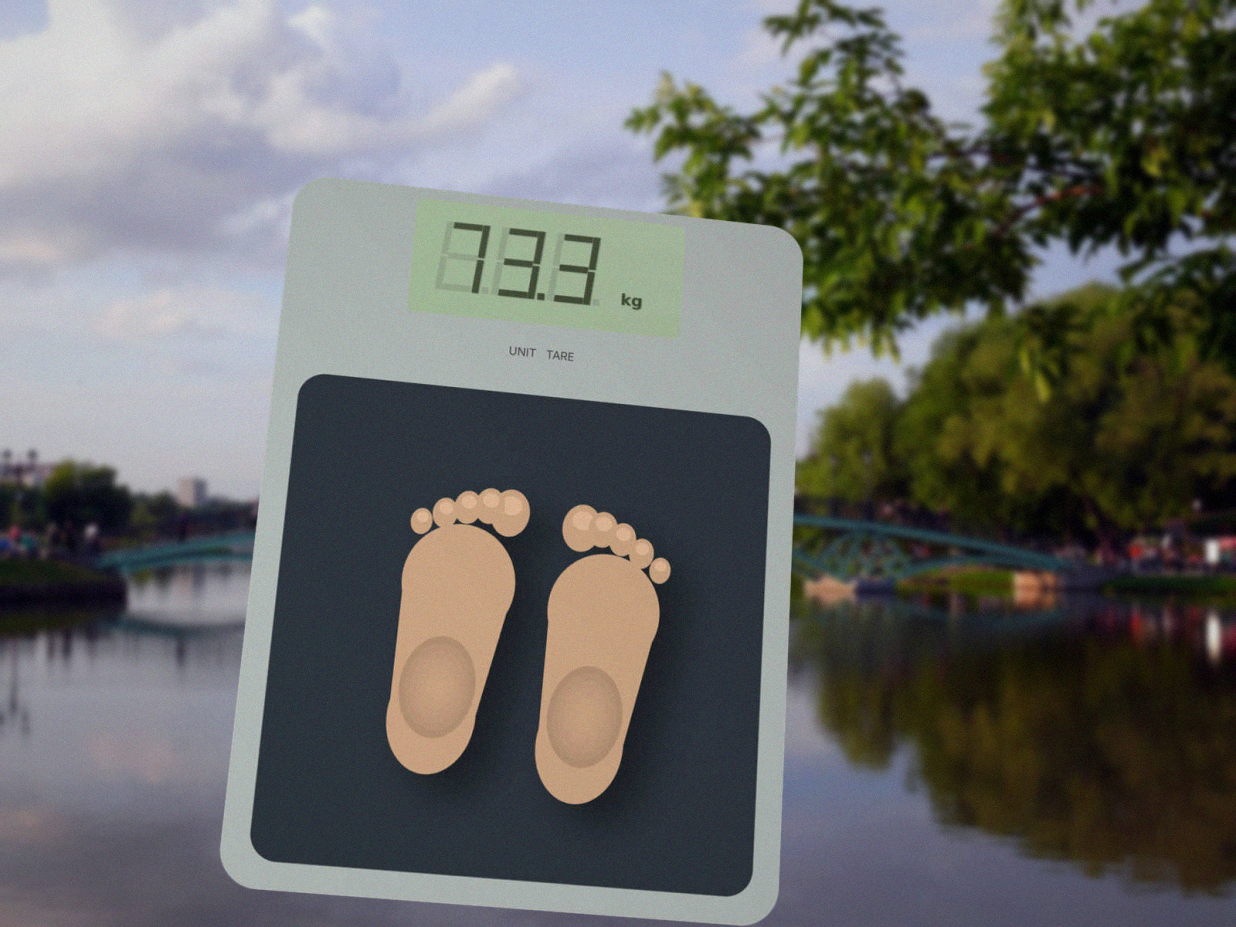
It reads **73.3** kg
